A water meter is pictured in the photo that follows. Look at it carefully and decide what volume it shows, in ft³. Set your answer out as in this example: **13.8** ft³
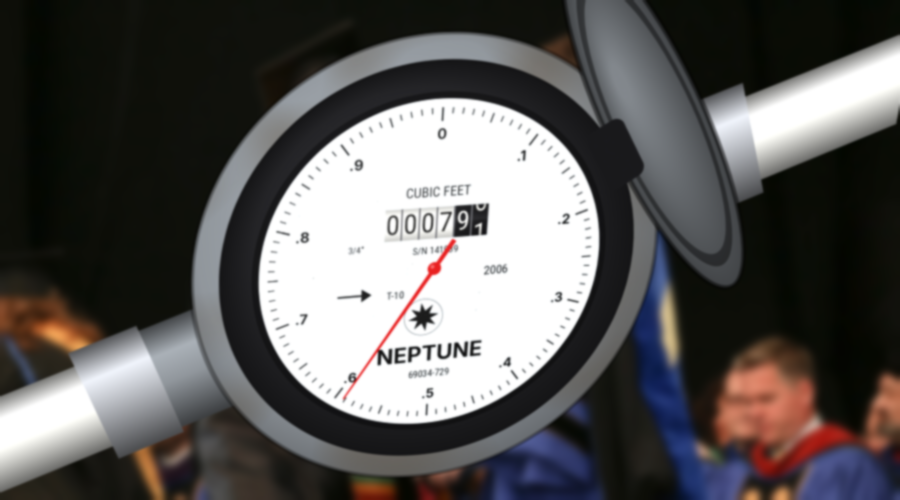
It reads **790.59** ft³
